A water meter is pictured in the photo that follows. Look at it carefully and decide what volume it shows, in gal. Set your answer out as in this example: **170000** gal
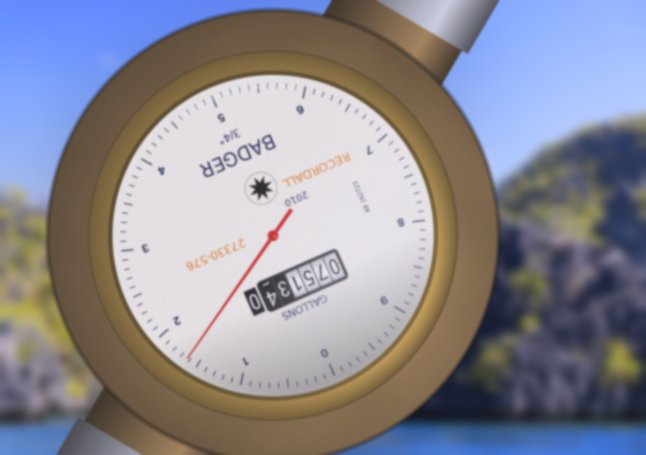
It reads **751341.6** gal
